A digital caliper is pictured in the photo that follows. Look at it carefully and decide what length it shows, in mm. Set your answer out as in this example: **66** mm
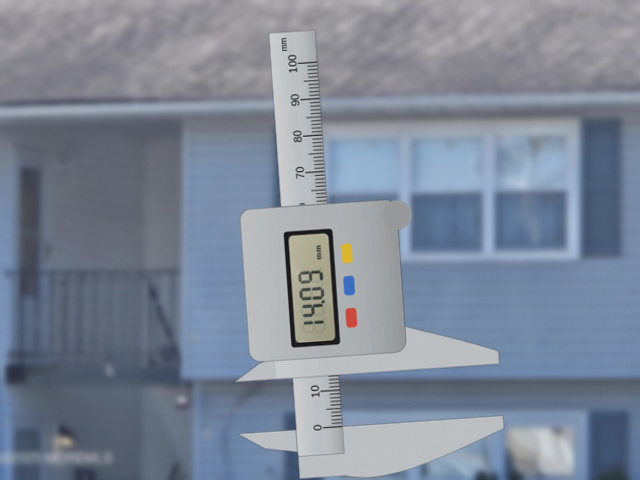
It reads **14.09** mm
